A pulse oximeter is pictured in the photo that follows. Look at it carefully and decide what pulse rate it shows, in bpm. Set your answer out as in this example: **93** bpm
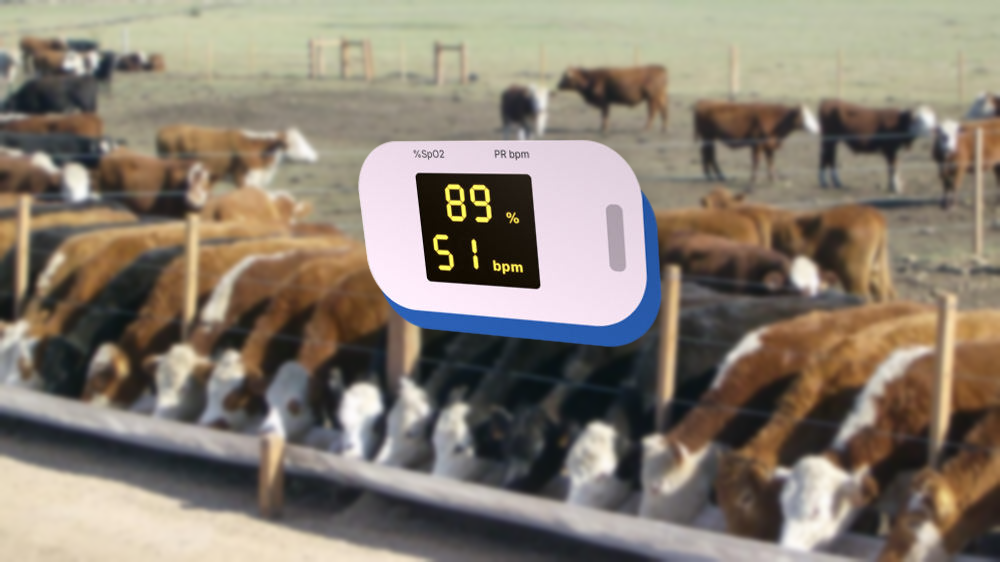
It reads **51** bpm
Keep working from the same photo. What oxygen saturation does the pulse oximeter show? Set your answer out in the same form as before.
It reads **89** %
